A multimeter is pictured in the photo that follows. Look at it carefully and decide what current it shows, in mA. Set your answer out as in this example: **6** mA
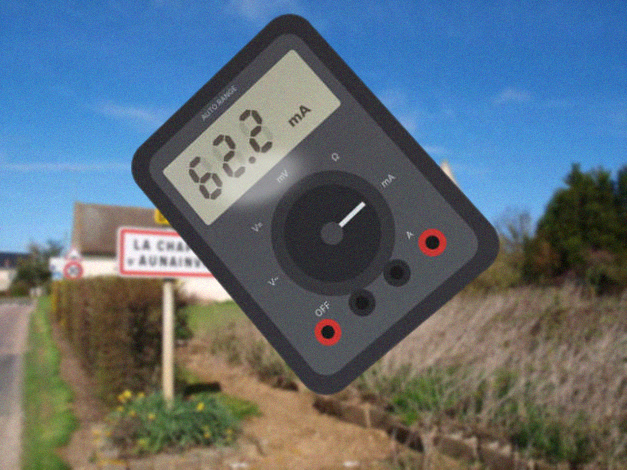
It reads **62.2** mA
